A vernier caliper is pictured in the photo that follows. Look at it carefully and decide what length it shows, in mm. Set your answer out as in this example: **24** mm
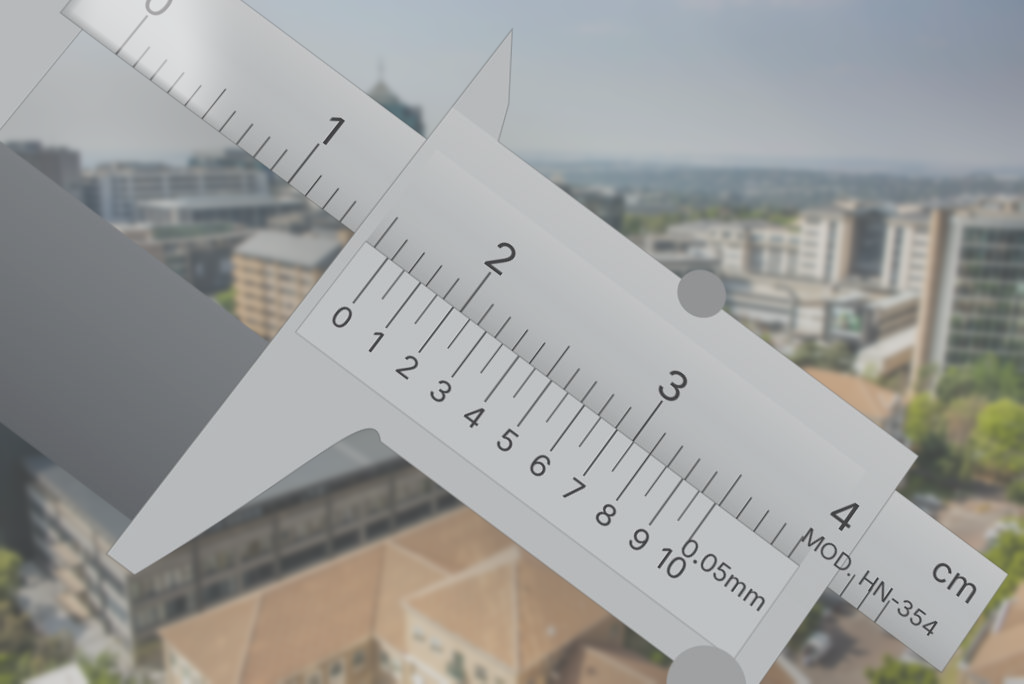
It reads **15.8** mm
